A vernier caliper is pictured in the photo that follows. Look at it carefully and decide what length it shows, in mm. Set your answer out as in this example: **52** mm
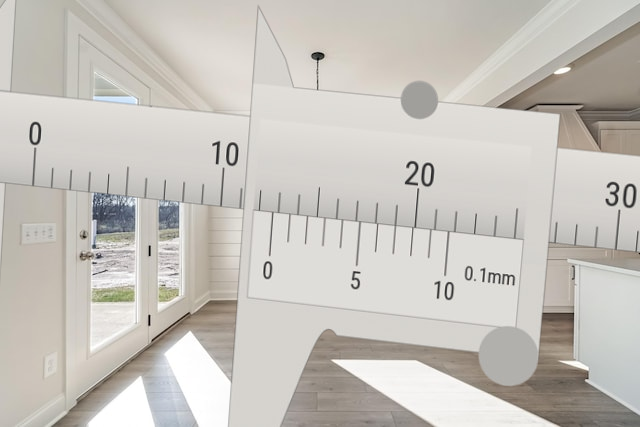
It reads **12.7** mm
